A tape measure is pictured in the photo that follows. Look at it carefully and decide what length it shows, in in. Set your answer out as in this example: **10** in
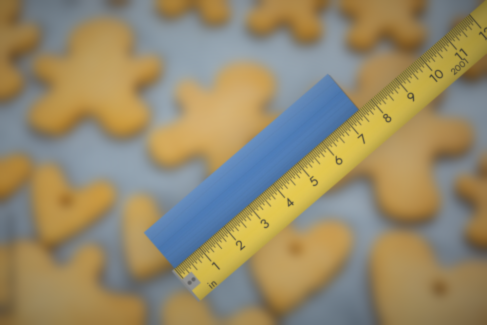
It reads **7.5** in
